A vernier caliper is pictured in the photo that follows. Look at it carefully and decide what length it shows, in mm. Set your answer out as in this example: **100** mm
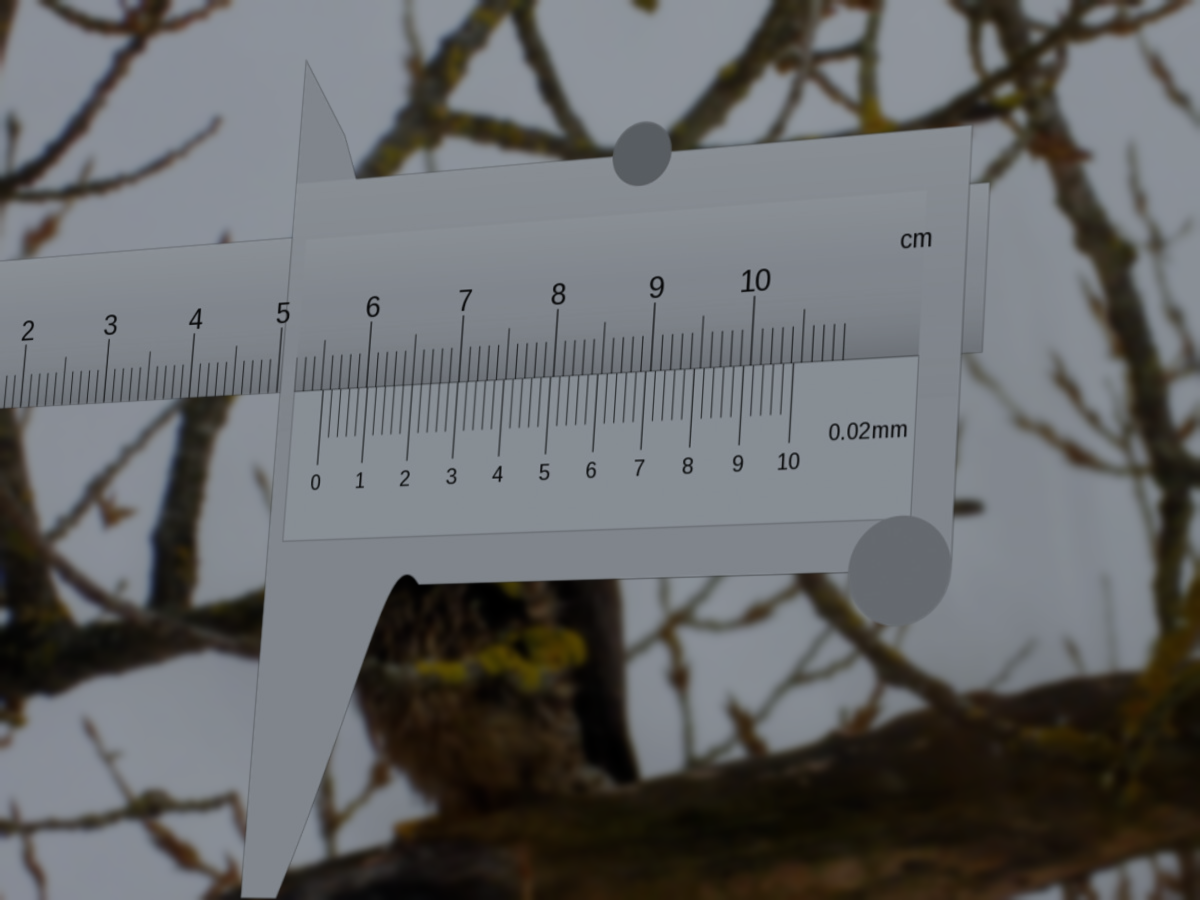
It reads **55.2** mm
